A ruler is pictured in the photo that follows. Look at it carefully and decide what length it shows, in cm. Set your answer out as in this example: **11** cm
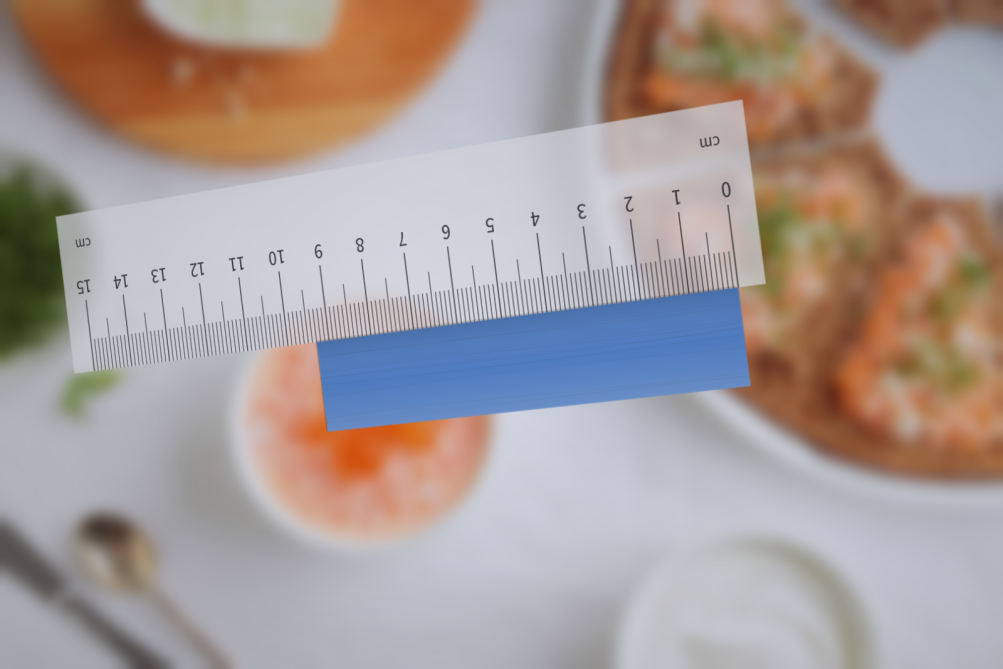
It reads **9.3** cm
